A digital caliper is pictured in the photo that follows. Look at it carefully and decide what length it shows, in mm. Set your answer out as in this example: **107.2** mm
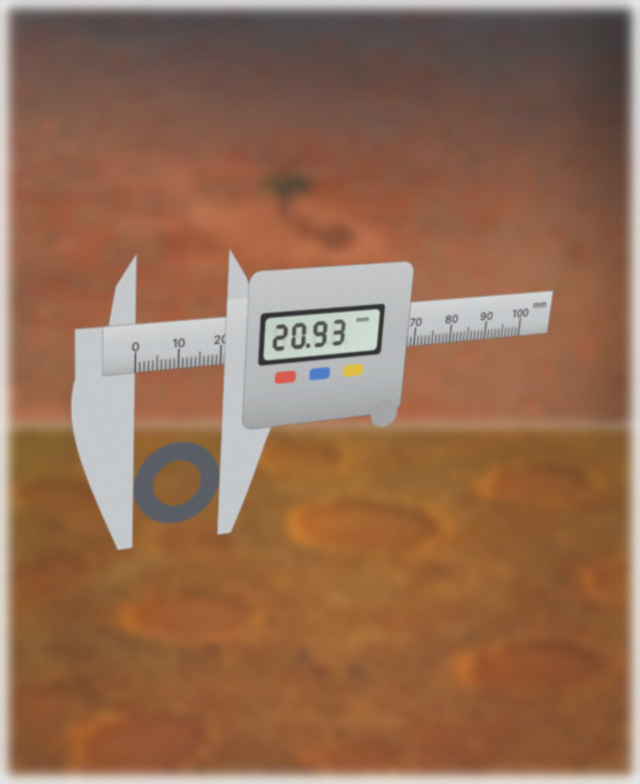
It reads **20.93** mm
